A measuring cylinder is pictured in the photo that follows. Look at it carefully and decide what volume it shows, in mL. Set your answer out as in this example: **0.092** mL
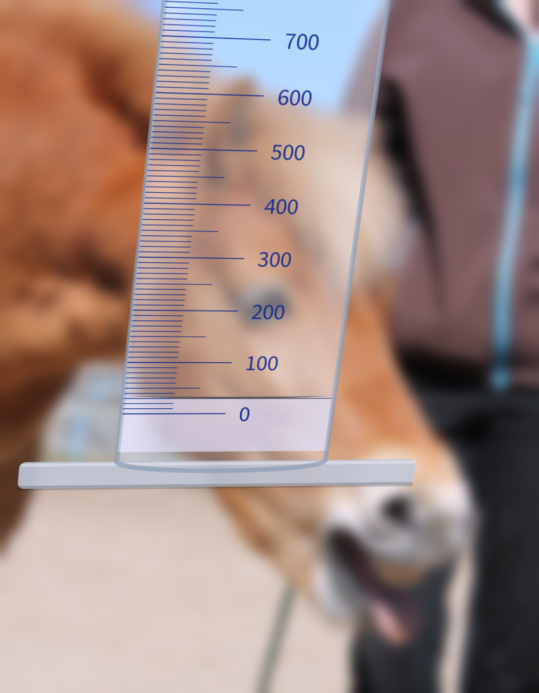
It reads **30** mL
